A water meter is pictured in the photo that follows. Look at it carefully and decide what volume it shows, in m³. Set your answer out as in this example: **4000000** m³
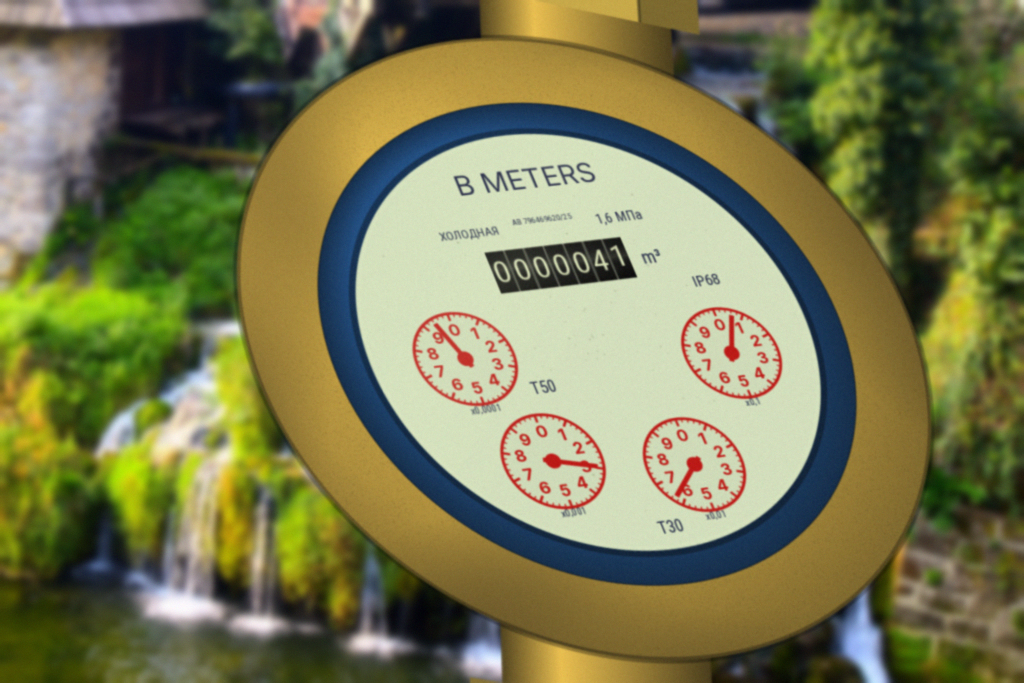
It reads **41.0629** m³
